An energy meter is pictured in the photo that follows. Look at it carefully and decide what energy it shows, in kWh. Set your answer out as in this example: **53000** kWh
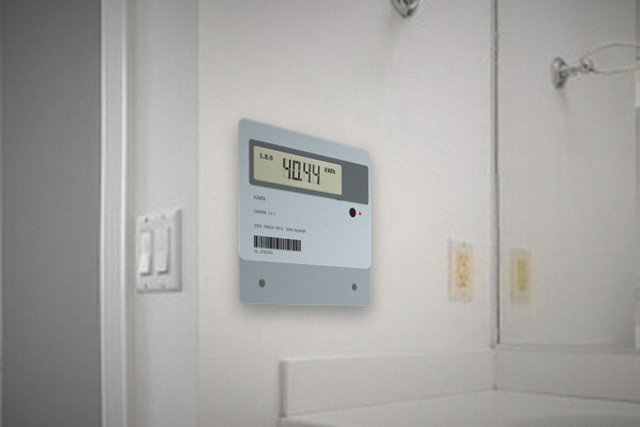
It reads **40.44** kWh
